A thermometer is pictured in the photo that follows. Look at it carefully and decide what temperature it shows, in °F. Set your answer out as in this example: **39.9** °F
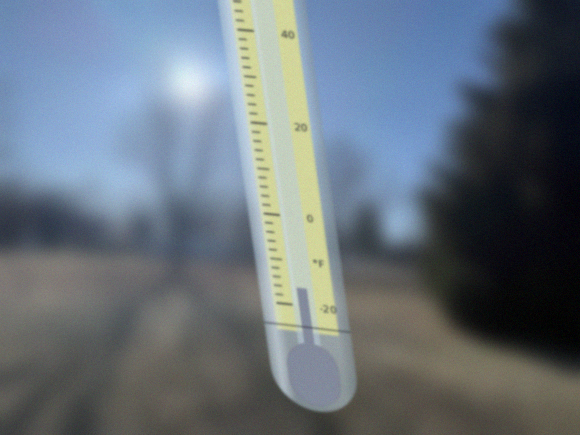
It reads **-16** °F
